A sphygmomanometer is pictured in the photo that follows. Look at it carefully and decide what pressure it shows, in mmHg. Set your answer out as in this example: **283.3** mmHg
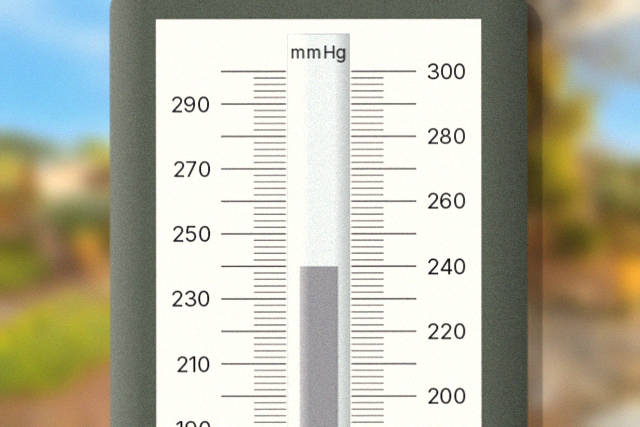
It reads **240** mmHg
